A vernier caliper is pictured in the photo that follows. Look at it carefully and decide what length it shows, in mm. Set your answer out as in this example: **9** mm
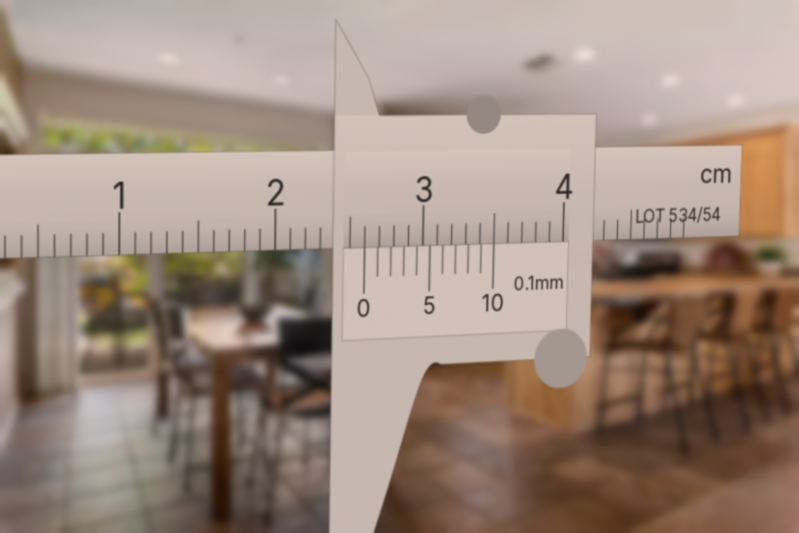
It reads **26.0** mm
